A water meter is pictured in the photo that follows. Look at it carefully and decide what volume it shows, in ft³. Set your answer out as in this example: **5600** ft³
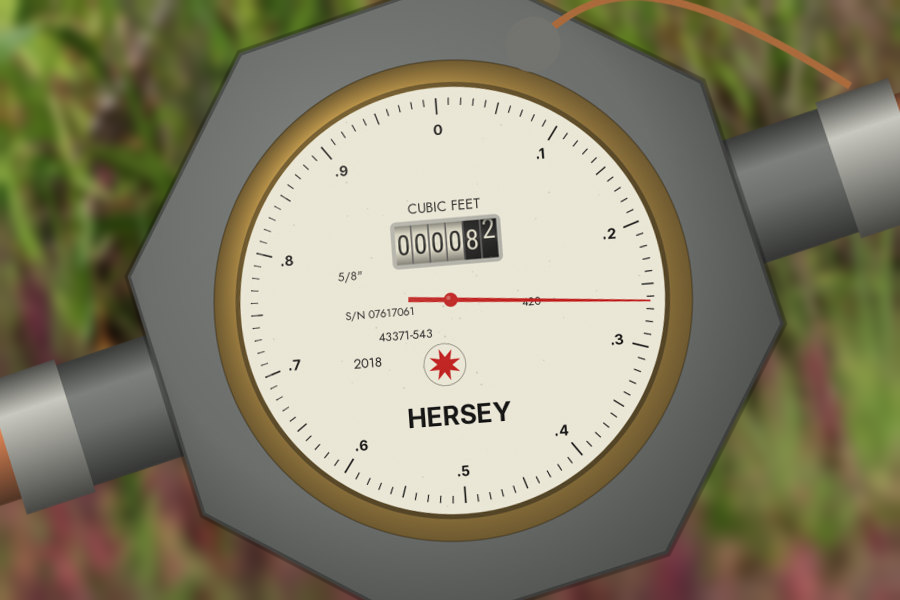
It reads **82.26** ft³
